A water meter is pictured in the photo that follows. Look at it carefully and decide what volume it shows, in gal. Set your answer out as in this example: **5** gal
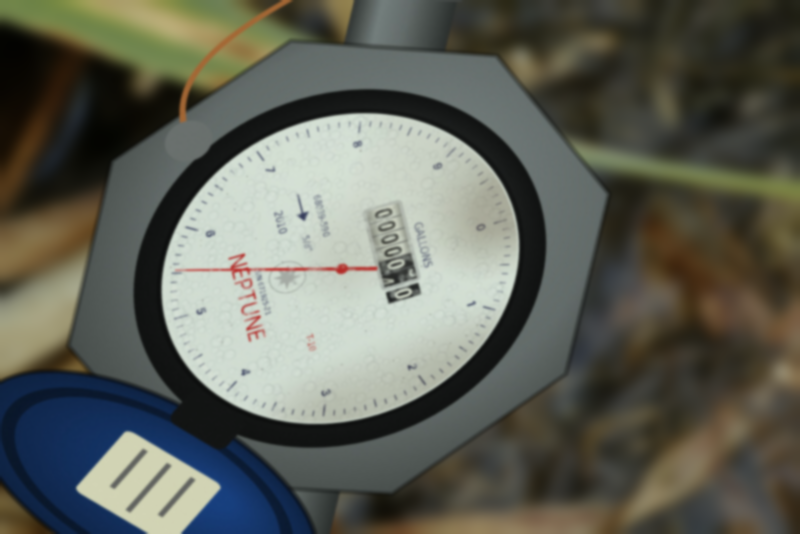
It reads **35.5** gal
